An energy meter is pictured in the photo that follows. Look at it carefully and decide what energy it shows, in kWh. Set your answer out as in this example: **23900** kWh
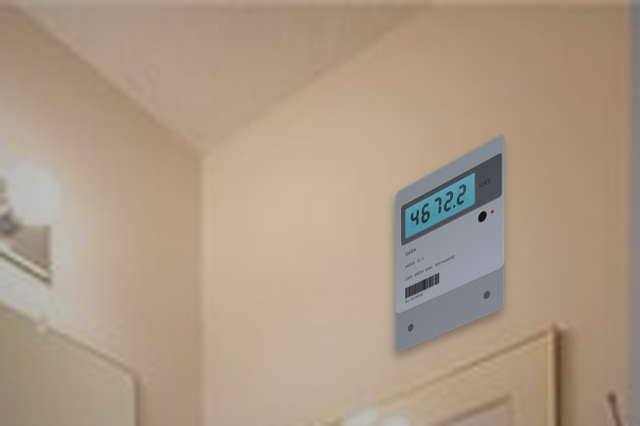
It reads **4672.2** kWh
